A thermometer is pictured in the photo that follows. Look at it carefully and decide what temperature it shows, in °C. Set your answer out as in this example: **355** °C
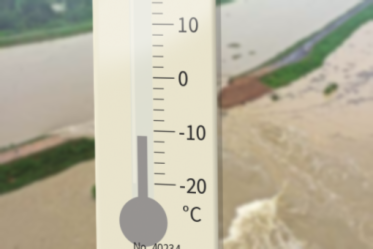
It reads **-11** °C
